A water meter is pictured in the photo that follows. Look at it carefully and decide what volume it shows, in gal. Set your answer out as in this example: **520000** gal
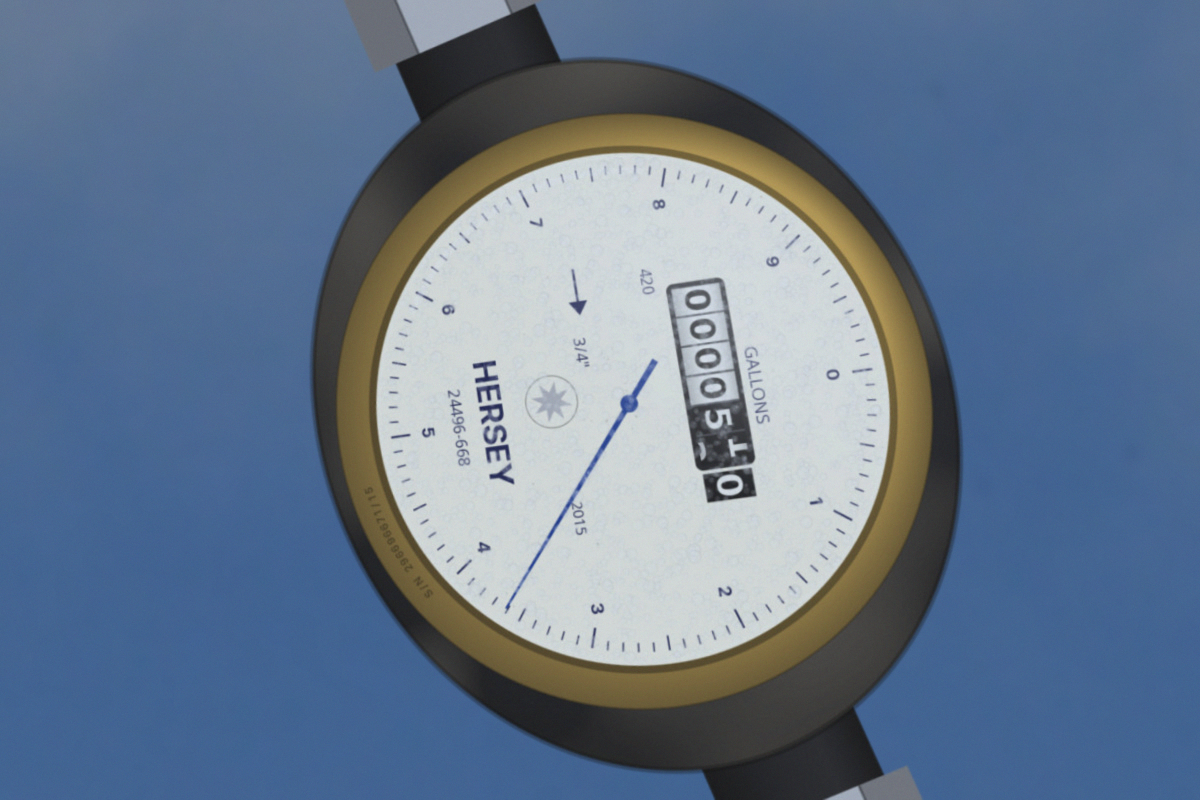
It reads **513.6** gal
